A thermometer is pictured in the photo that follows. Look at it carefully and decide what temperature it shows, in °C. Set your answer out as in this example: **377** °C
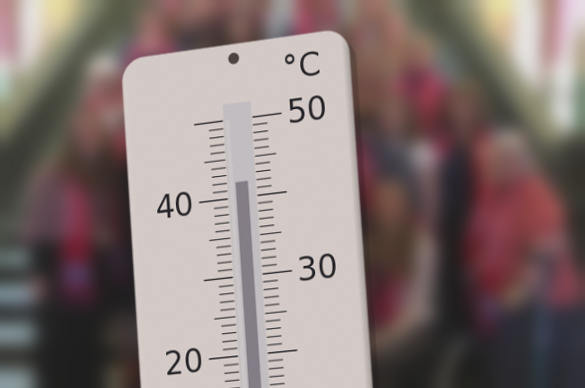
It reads **42** °C
